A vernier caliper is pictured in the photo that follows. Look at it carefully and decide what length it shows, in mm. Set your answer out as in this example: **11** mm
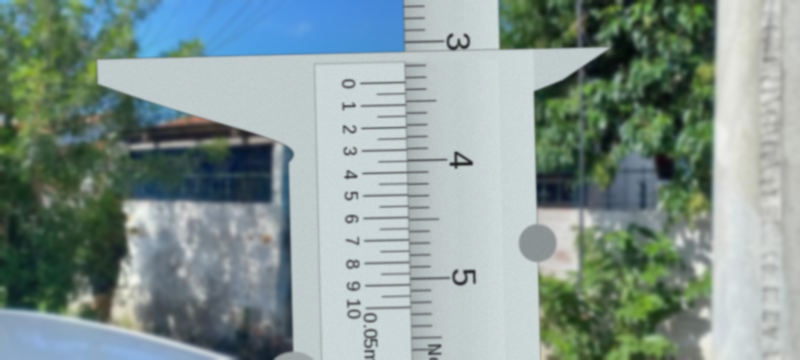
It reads **33.4** mm
